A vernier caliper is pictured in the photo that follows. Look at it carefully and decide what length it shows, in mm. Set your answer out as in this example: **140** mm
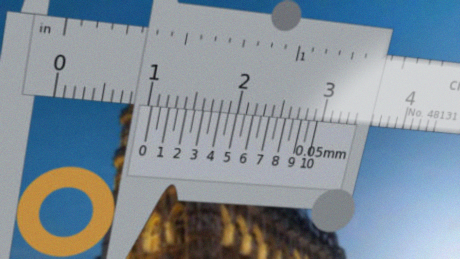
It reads **10.4** mm
